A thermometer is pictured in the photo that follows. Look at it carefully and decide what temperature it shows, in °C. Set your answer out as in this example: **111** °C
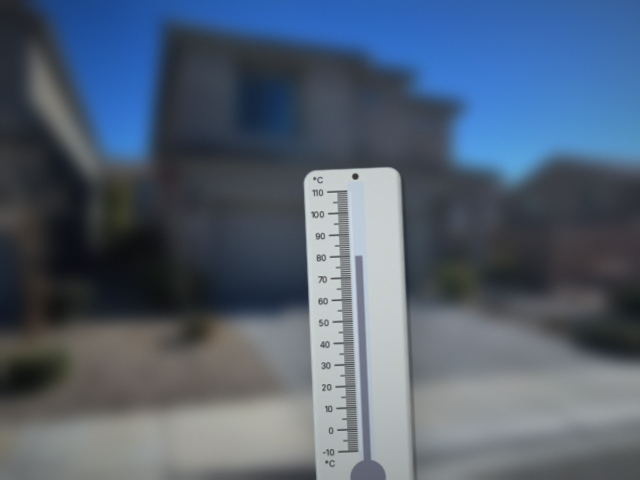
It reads **80** °C
